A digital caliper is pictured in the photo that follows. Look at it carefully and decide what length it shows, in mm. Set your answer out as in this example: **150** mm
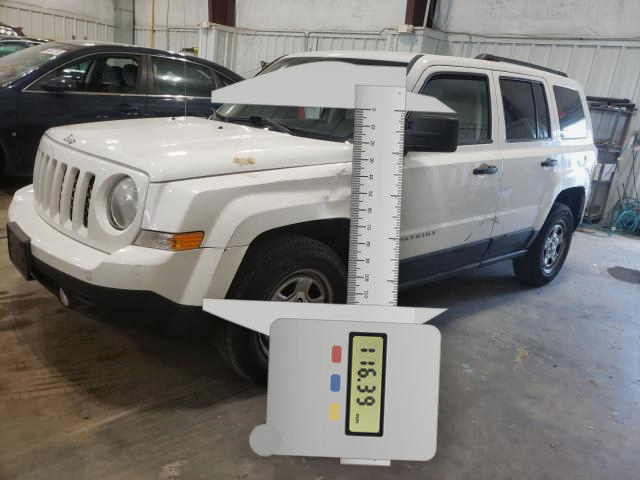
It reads **116.39** mm
